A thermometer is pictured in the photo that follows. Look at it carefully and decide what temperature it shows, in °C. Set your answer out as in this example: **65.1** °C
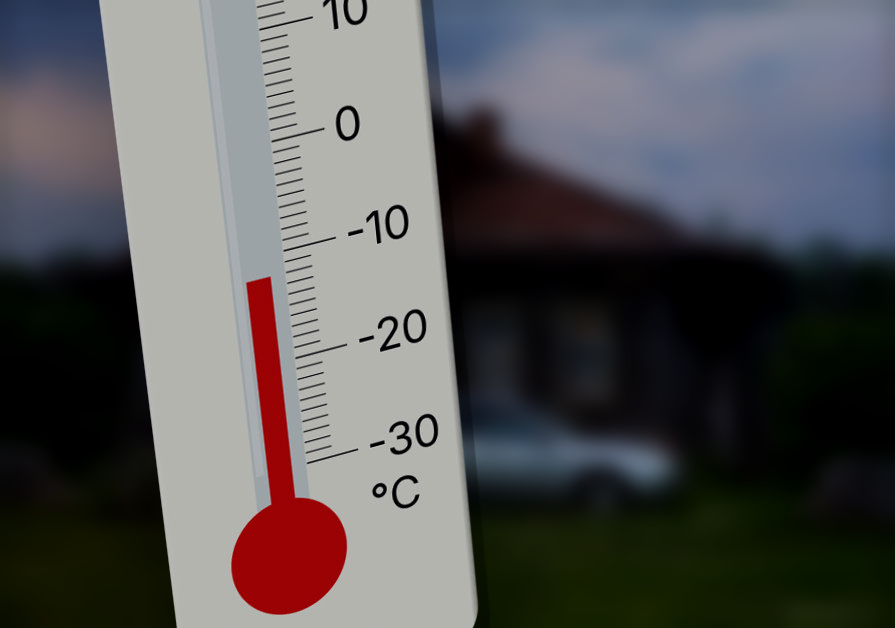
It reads **-12** °C
